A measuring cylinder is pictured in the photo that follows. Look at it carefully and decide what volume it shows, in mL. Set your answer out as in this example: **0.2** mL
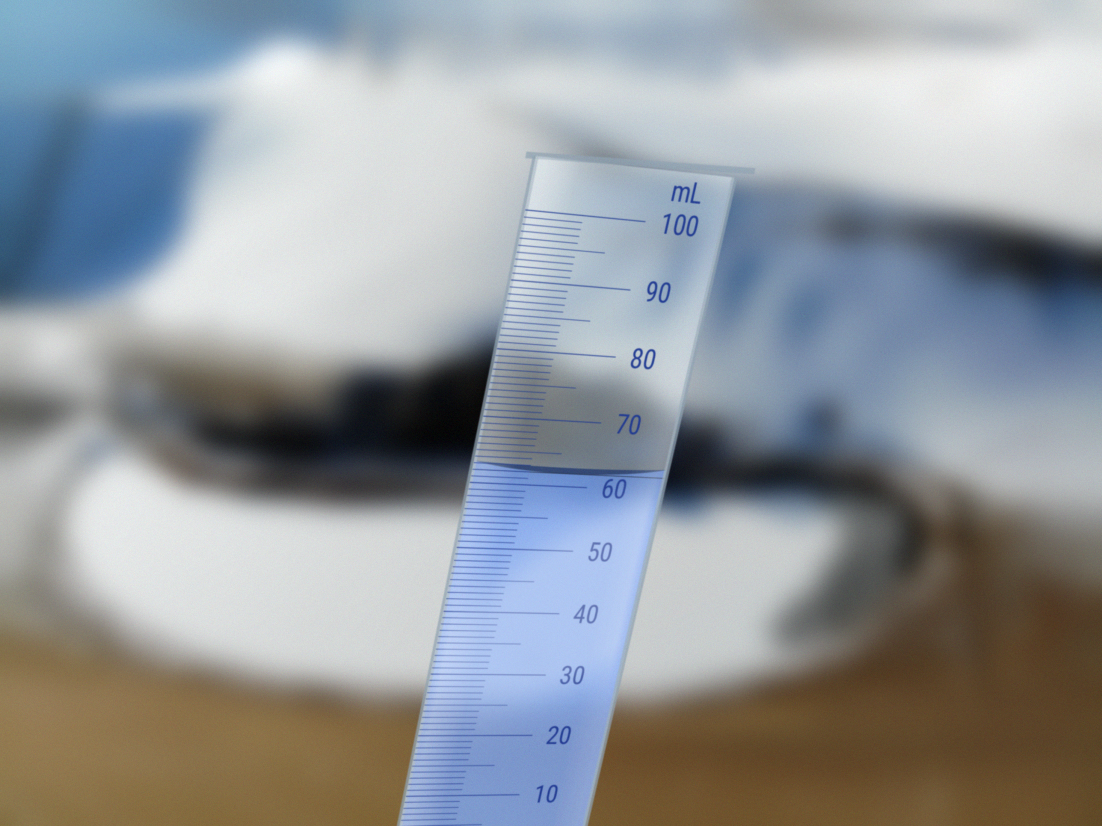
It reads **62** mL
